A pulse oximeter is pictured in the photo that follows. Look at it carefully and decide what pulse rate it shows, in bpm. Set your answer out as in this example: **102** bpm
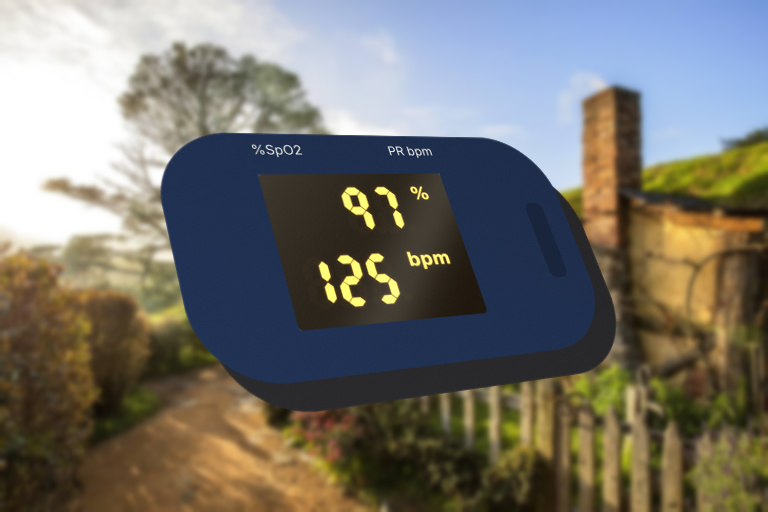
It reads **125** bpm
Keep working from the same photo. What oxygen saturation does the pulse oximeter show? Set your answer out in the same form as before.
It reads **97** %
